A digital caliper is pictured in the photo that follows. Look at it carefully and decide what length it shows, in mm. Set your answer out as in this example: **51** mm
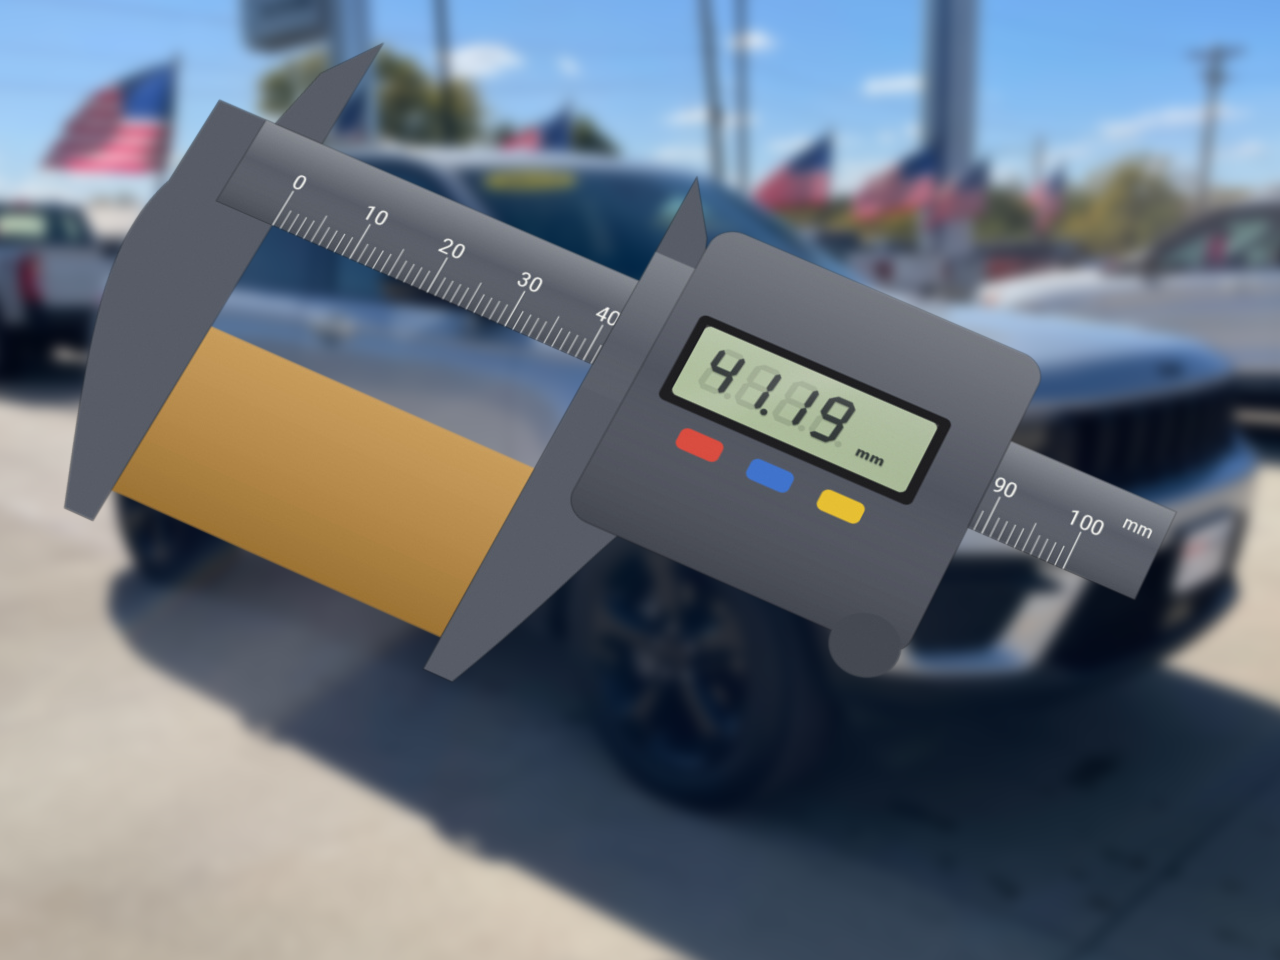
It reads **41.19** mm
